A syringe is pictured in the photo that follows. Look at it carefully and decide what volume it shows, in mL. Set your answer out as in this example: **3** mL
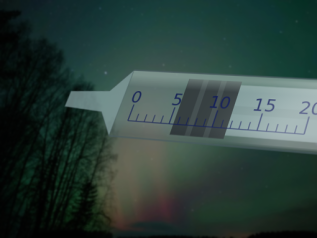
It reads **5.5** mL
